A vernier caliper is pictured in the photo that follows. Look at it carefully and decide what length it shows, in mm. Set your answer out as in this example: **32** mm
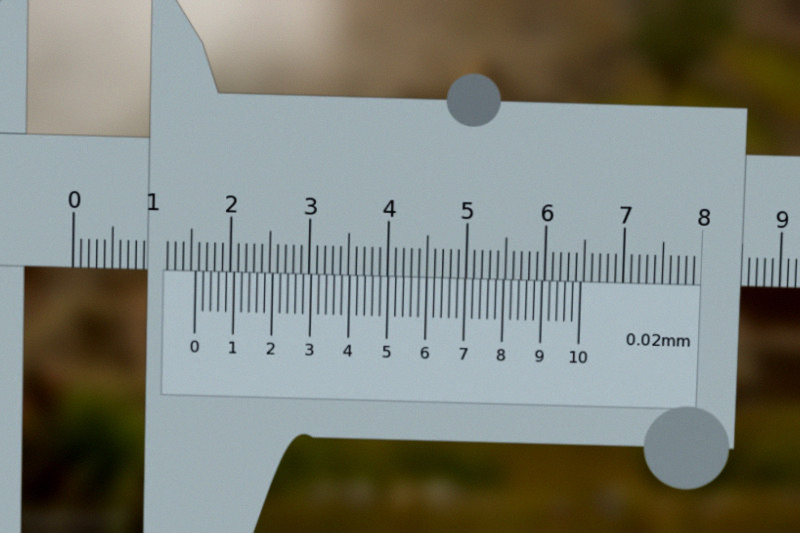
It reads **15.6** mm
